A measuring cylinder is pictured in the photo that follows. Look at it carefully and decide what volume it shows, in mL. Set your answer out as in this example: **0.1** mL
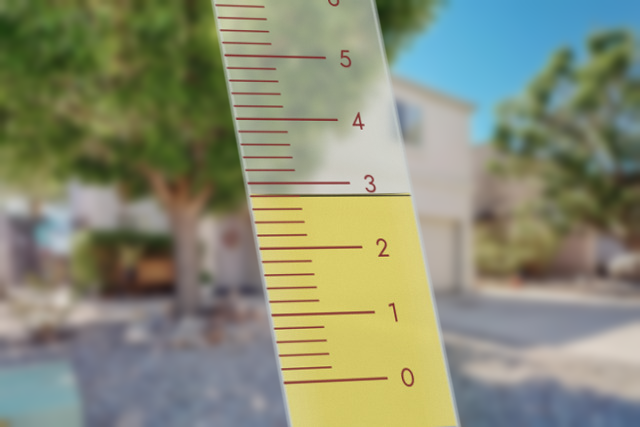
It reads **2.8** mL
